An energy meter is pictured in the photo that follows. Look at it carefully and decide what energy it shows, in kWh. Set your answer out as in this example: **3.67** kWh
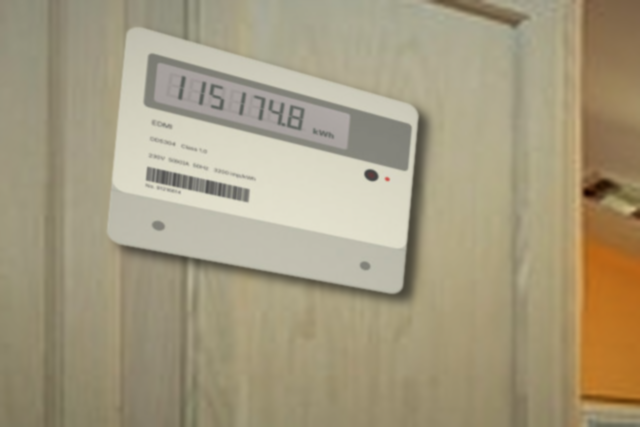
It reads **115174.8** kWh
